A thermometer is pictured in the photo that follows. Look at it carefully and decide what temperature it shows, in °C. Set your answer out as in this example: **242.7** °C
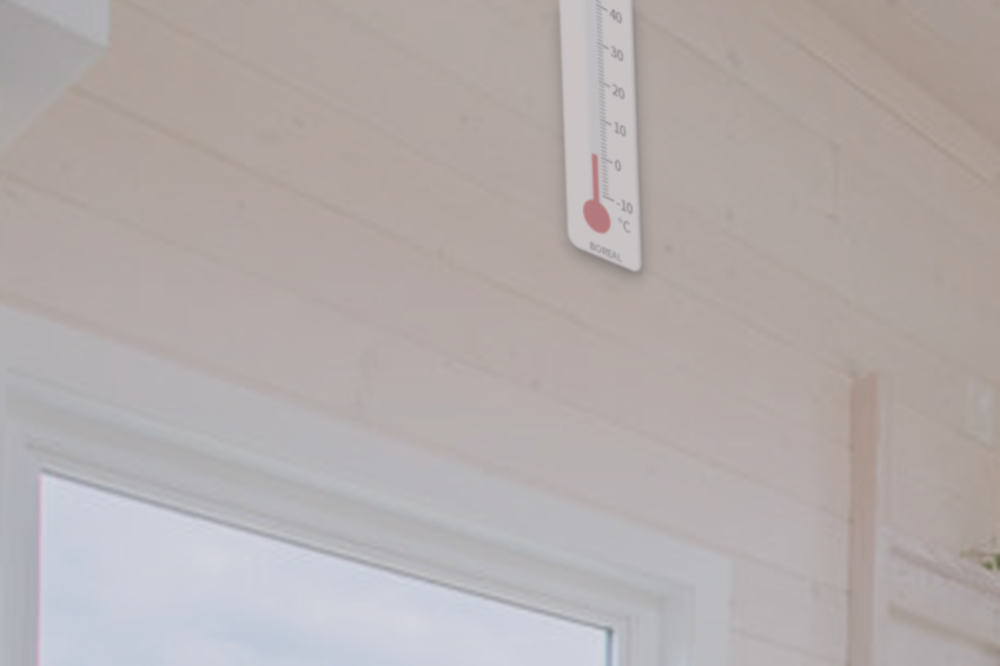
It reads **0** °C
